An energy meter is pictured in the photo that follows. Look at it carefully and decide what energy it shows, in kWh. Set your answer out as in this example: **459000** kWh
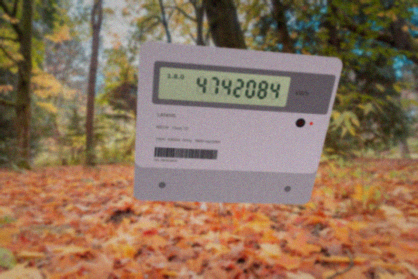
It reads **4742084** kWh
